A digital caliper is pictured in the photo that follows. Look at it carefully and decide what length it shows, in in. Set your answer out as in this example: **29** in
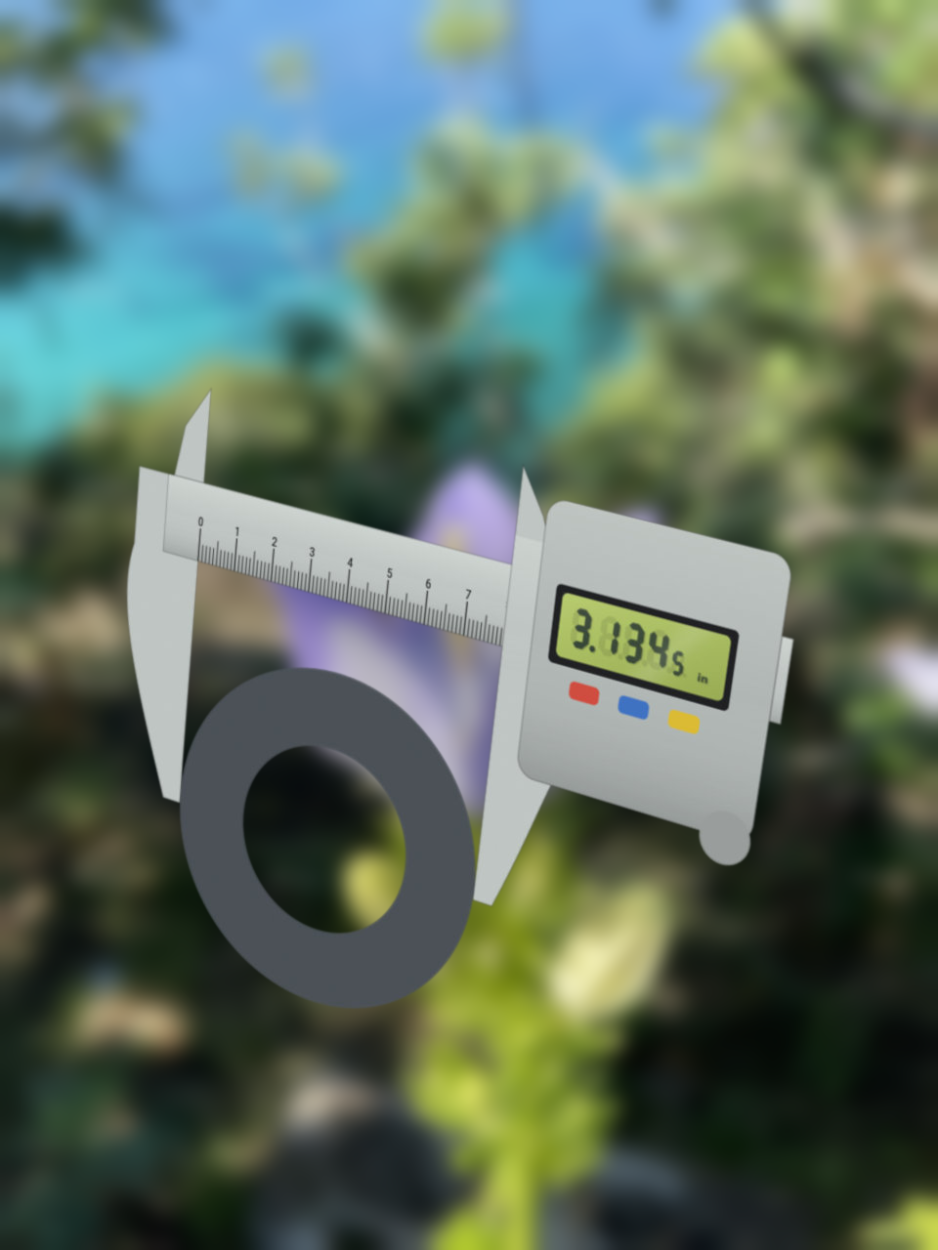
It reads **3.1345** in
